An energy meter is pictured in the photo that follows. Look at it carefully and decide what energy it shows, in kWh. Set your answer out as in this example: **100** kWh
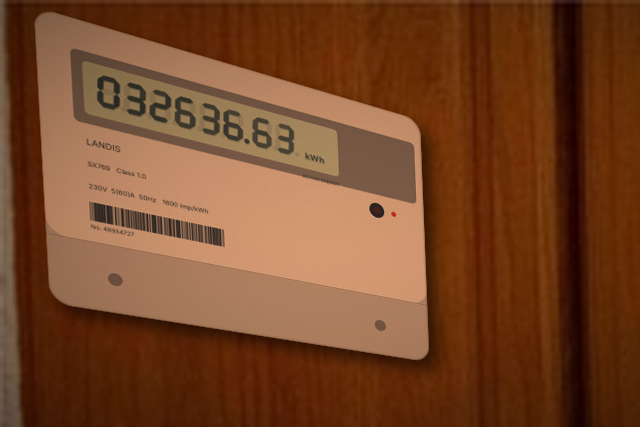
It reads **32636.63** kWh
